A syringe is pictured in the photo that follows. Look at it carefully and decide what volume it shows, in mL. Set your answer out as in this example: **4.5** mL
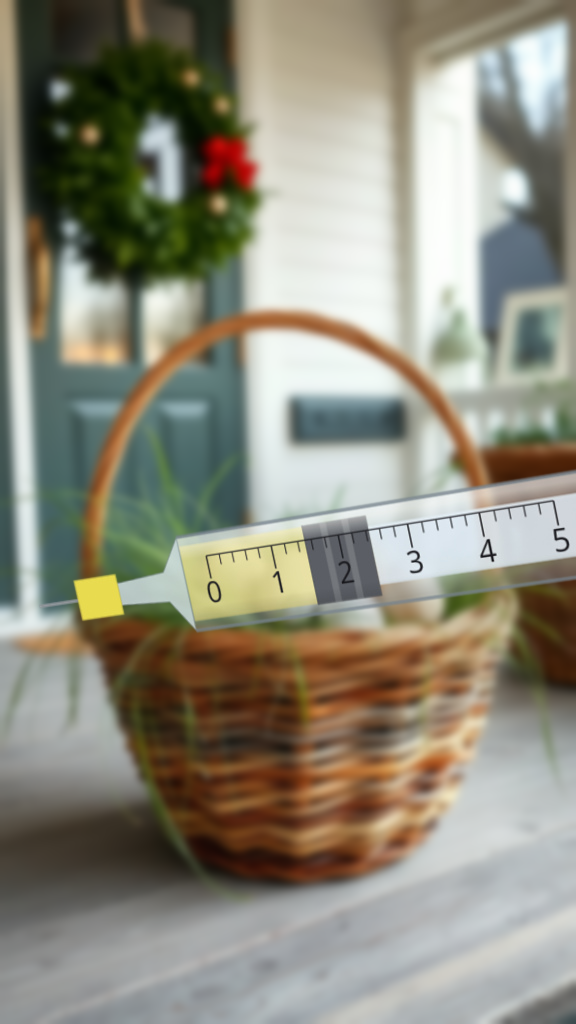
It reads **1.5** mL
